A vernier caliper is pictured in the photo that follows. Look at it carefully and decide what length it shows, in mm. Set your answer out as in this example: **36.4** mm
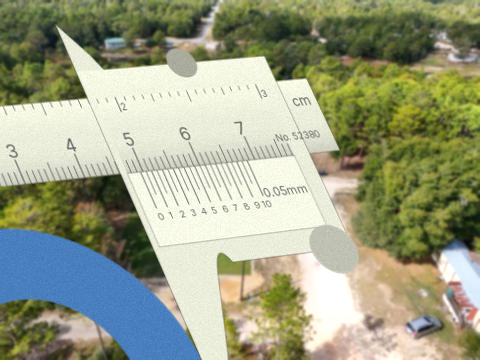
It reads **49.6** mm
